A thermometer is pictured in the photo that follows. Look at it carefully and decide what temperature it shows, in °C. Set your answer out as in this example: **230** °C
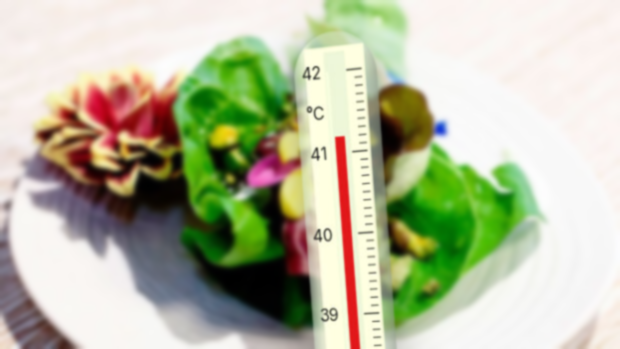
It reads **41.2** °C
